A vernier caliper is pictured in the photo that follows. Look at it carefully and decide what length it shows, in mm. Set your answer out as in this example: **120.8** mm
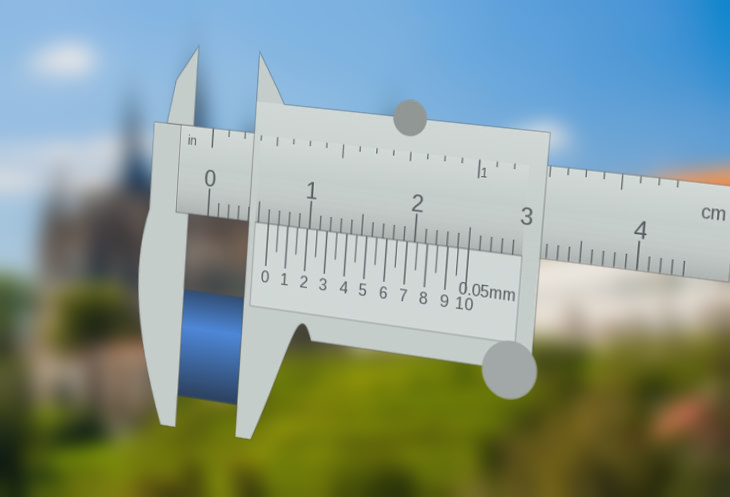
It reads **6.0** mm
